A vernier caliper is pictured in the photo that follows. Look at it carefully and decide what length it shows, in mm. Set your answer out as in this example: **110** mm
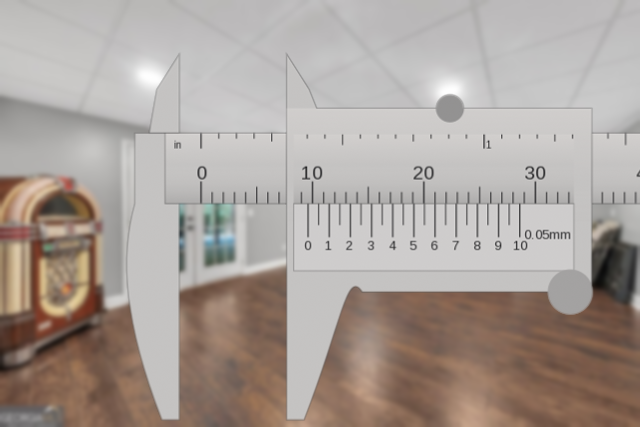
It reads **9.6** mm
